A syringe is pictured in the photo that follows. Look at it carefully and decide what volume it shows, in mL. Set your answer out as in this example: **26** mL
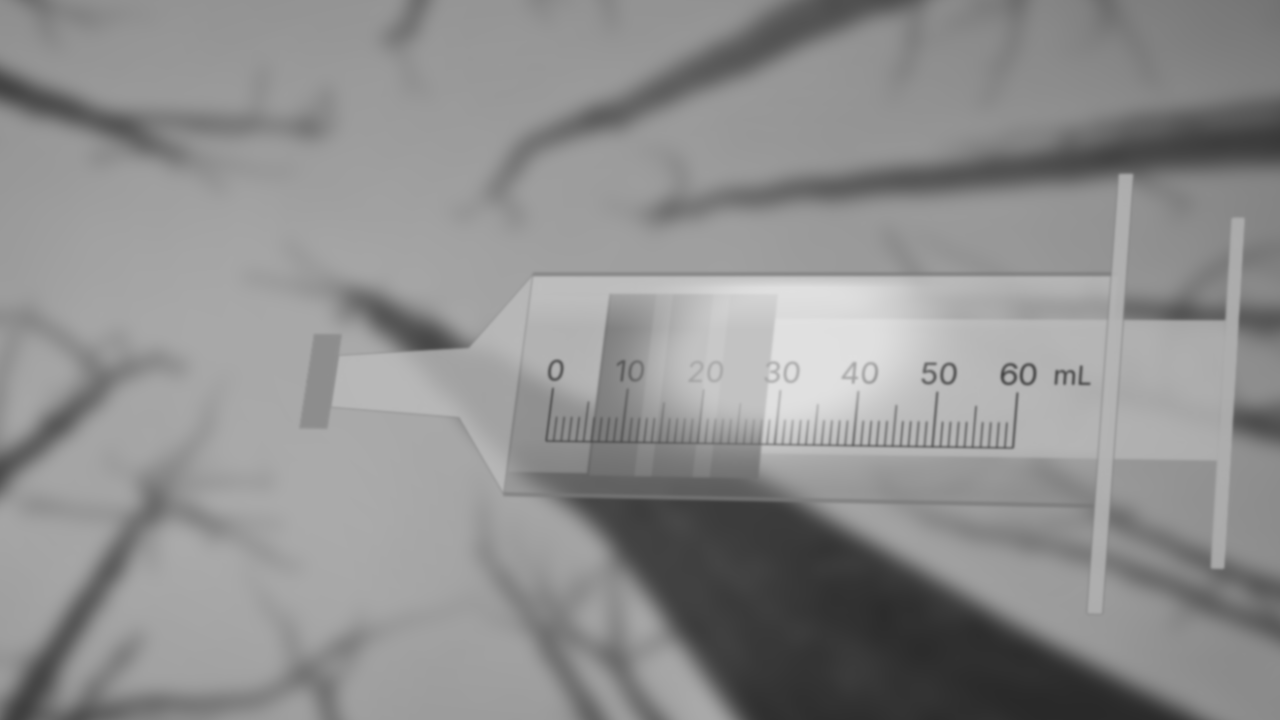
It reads **6** mL
